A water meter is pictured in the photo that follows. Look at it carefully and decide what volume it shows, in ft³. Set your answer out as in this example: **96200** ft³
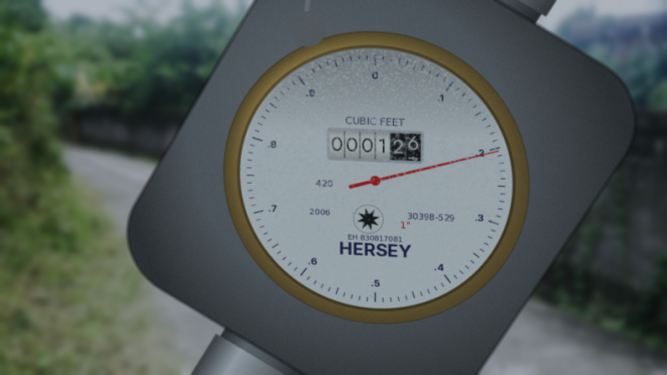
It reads **126.20** ft³
